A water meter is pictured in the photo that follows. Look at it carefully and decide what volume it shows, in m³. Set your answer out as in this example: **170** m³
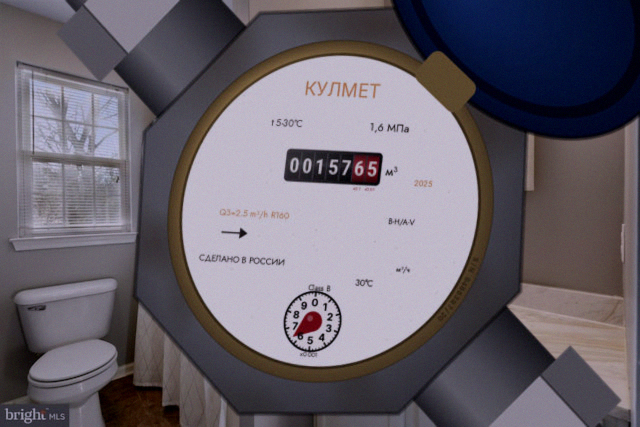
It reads **157.656** m³
